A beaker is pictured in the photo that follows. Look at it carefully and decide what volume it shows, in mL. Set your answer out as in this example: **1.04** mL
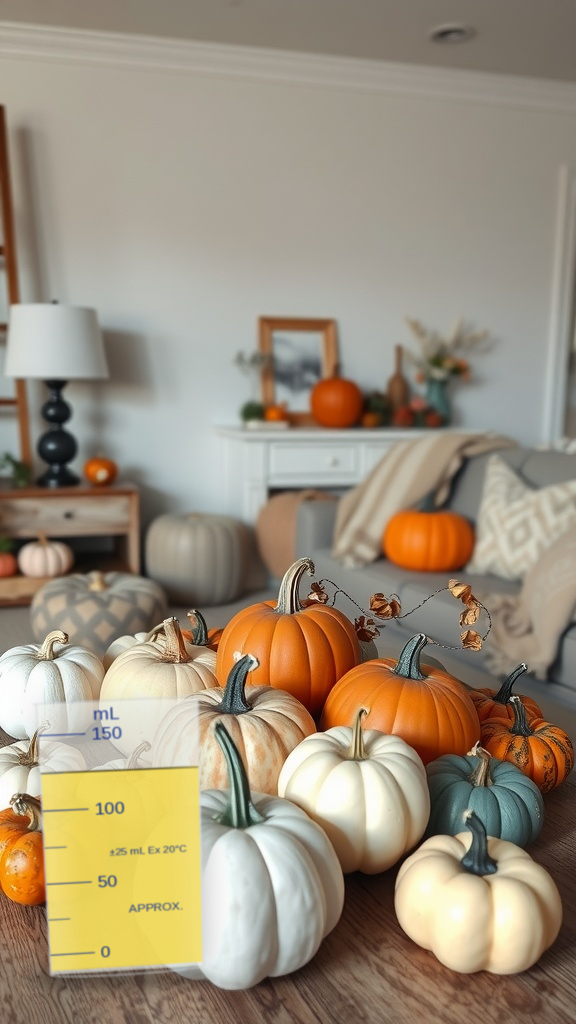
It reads **125** mL
